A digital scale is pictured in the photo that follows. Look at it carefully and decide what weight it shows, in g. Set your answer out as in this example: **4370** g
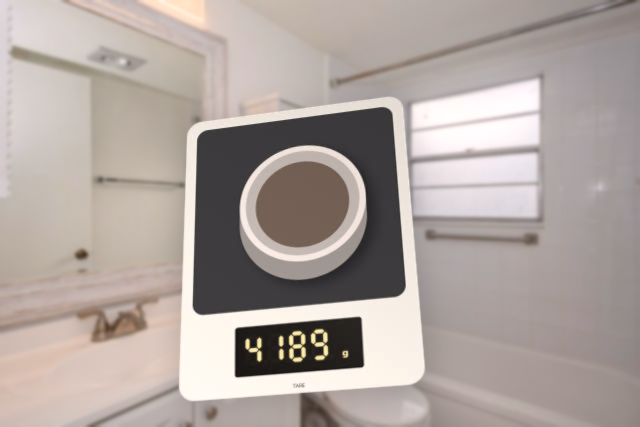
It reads **4189** g
